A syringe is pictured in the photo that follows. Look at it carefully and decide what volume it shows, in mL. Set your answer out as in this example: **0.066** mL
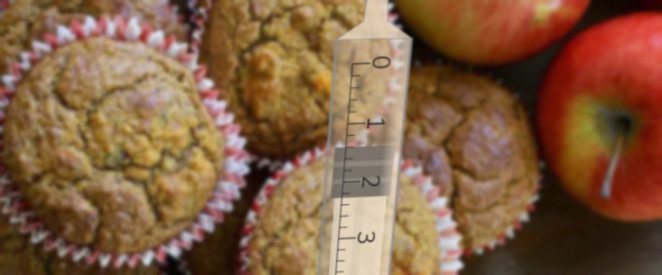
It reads **1.4** mL
